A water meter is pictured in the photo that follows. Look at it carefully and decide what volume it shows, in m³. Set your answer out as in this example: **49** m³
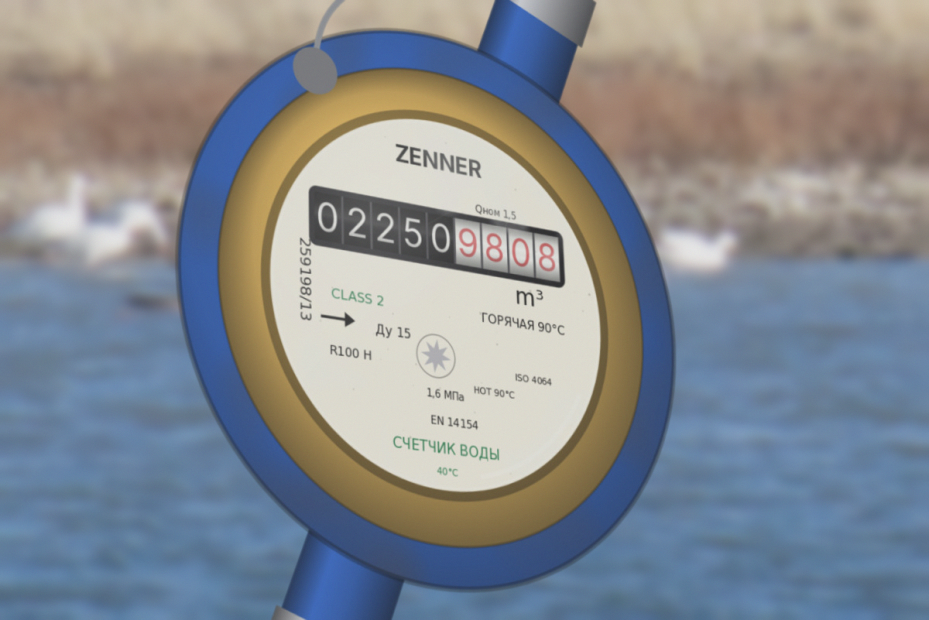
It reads **2250.9808** m³
